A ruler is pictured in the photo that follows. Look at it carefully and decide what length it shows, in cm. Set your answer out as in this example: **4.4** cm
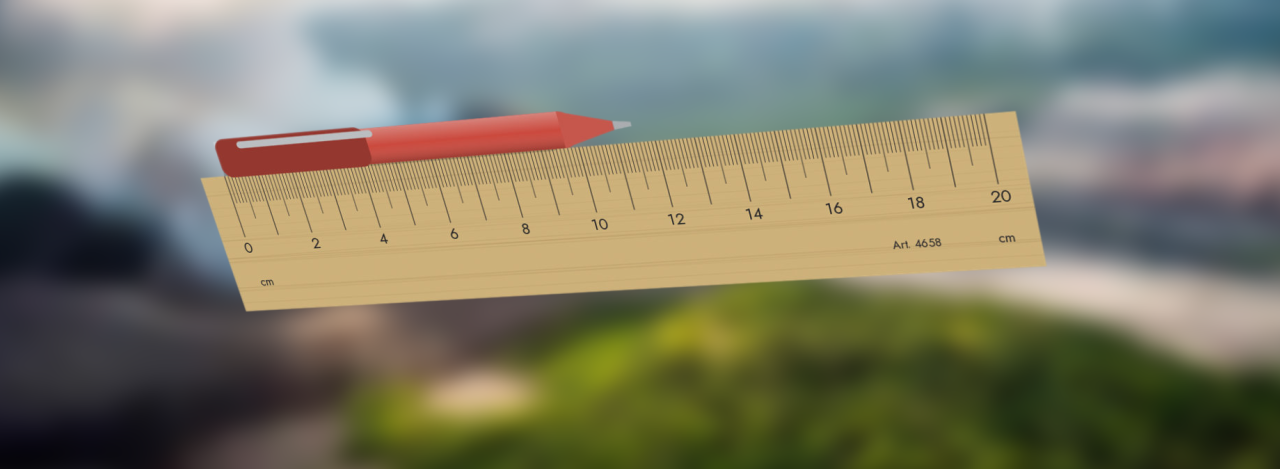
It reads **11.5** cm
